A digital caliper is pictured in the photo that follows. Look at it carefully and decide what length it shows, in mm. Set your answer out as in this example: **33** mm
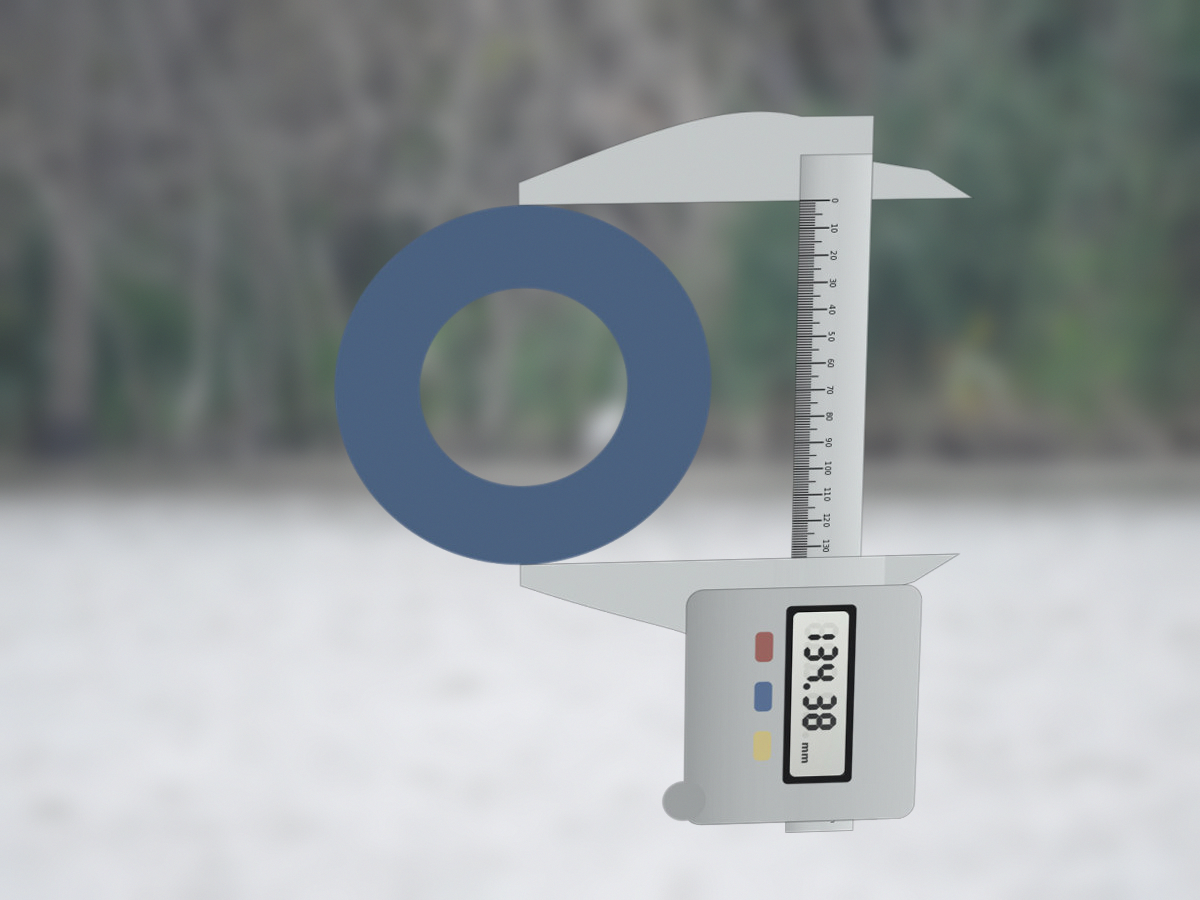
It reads **134.38** mm
